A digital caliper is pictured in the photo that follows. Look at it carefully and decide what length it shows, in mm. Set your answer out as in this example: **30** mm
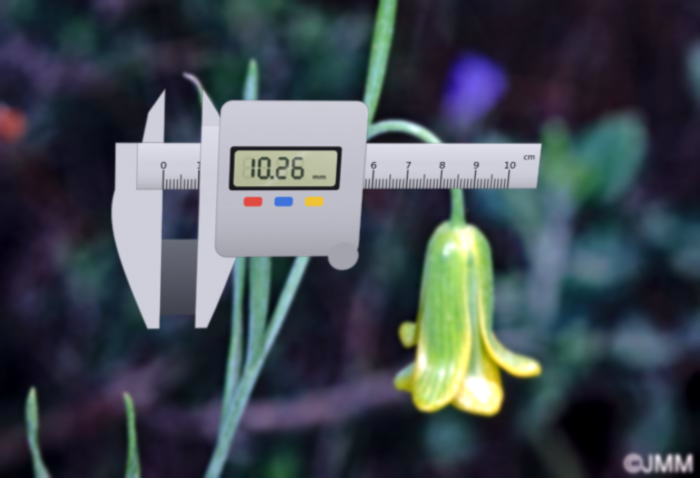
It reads **10.26** mm
